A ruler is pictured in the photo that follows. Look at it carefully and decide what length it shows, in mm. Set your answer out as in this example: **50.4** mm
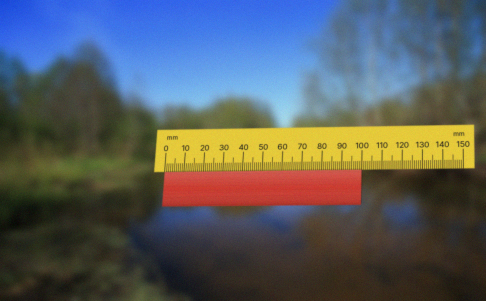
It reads **100** mm
